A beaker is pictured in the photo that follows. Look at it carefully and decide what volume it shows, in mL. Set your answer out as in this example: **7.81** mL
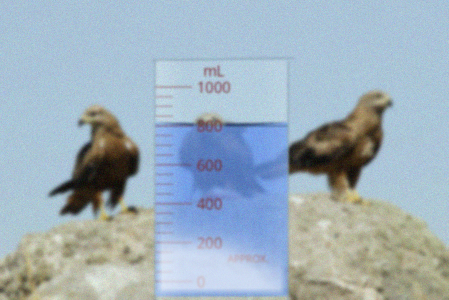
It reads **800** mL
